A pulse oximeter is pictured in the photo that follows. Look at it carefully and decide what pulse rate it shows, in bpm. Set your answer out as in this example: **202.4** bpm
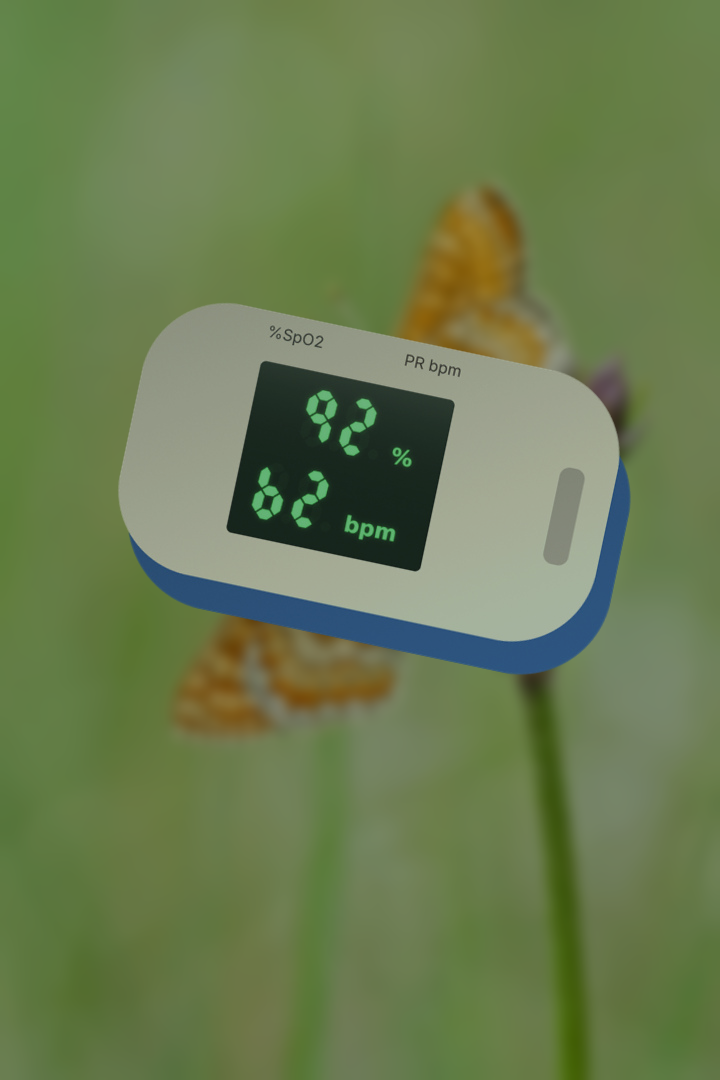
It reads **62** bpm
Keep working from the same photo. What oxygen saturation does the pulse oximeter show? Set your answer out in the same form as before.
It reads **92** %
